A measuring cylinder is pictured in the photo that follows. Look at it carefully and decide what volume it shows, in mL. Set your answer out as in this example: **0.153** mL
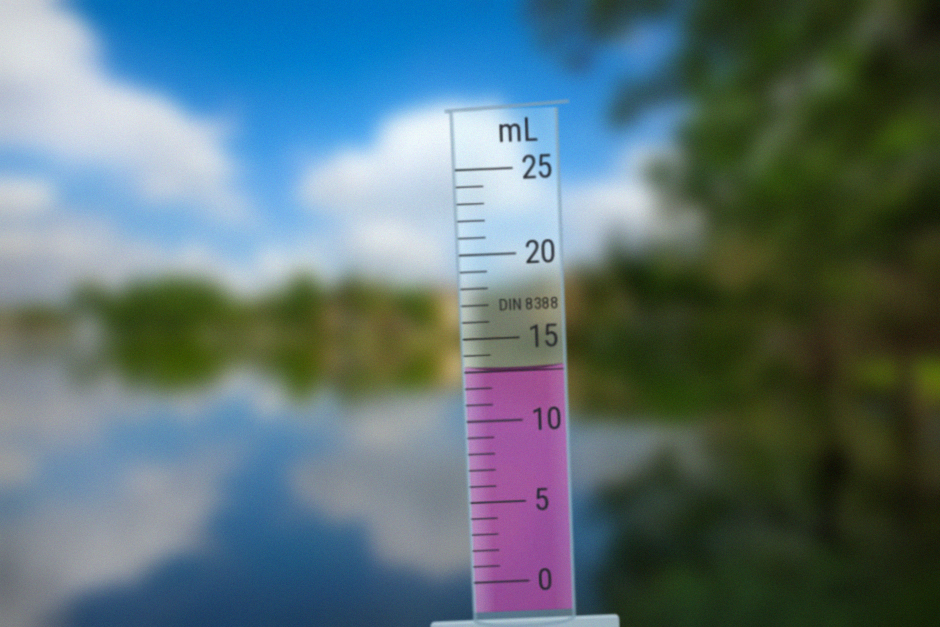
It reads **13** mL
